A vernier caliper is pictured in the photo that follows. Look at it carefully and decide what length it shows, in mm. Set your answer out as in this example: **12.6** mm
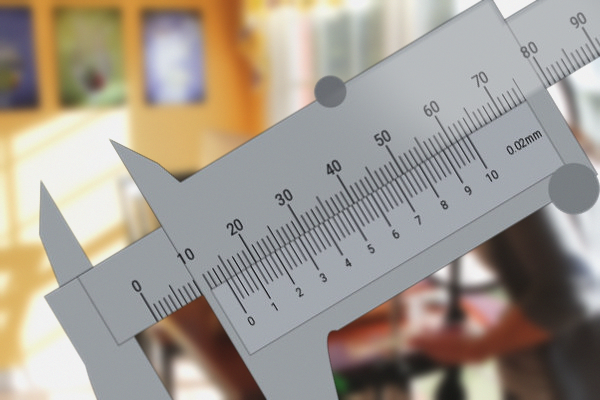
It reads **14.0** mm
